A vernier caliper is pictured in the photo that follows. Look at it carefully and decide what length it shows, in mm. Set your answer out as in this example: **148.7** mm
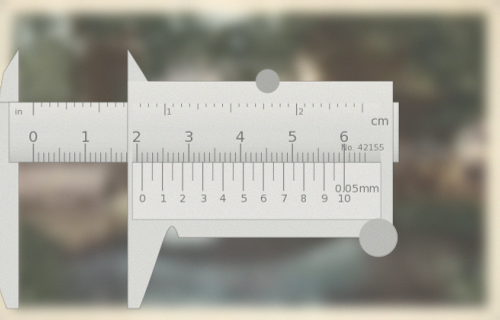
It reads **21.0** mm
